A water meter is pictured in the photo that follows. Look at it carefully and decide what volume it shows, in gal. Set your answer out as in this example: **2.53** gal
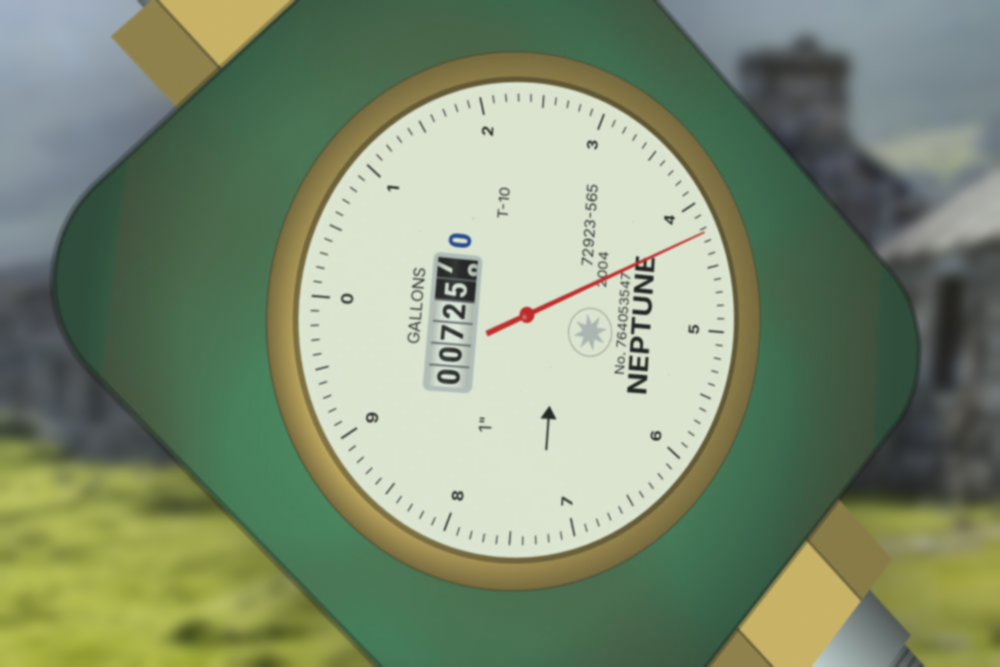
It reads **72574.2** gal
